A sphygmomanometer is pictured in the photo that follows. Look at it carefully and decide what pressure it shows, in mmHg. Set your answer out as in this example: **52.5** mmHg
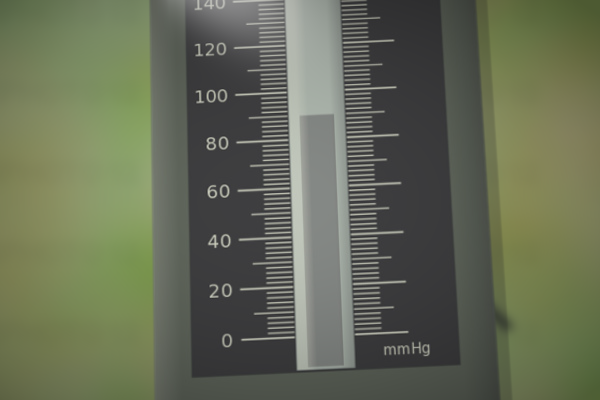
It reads **90** mmHg
